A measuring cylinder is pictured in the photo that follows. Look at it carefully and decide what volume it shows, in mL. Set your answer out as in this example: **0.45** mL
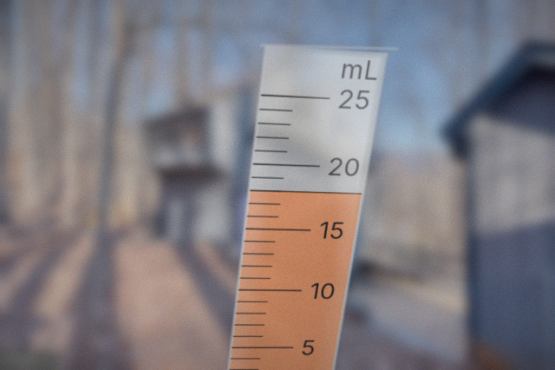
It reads **18** mL
